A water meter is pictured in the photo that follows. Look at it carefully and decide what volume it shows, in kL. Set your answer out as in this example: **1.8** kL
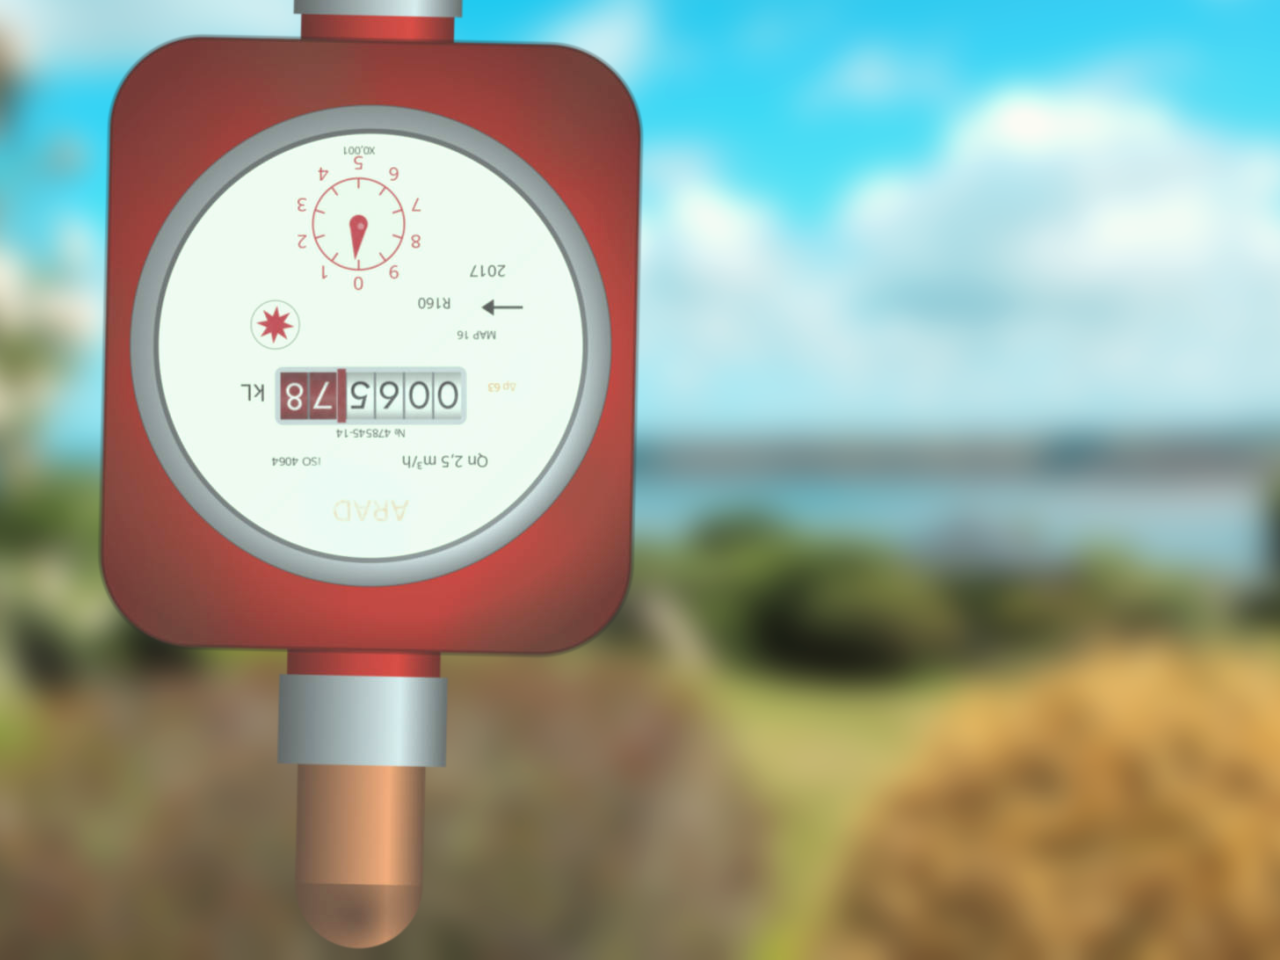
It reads **65.780** kL
